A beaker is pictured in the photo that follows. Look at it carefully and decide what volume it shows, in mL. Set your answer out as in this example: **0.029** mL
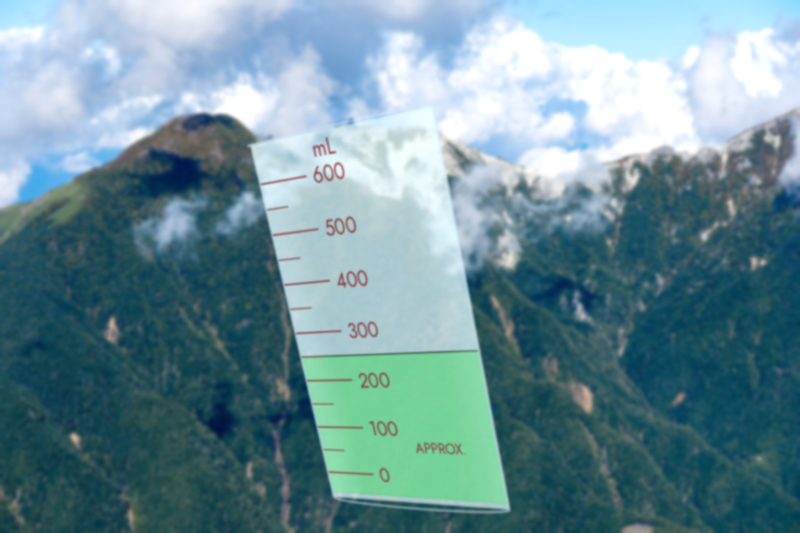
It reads **250** mL
